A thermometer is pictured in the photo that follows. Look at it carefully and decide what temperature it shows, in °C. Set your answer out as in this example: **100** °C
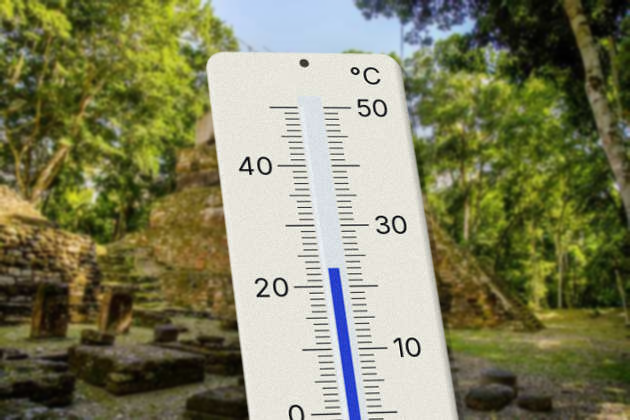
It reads **23** °C
